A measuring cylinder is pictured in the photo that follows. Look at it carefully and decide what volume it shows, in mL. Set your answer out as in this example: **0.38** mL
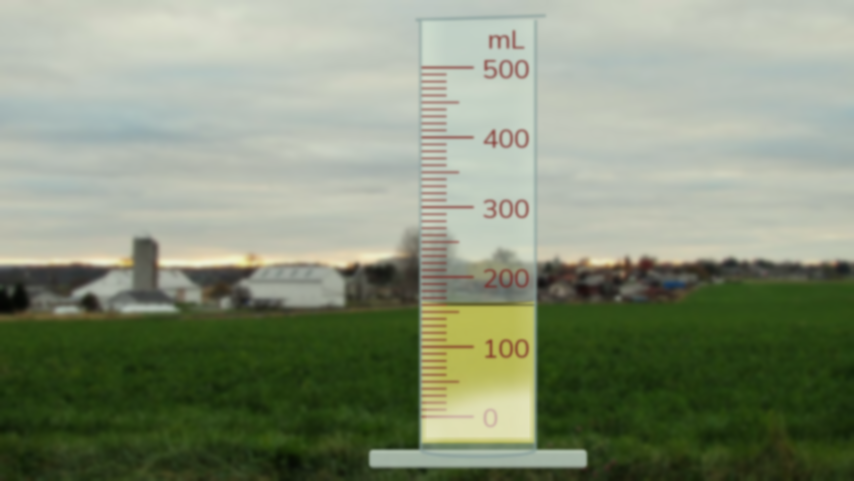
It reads **160** mL
